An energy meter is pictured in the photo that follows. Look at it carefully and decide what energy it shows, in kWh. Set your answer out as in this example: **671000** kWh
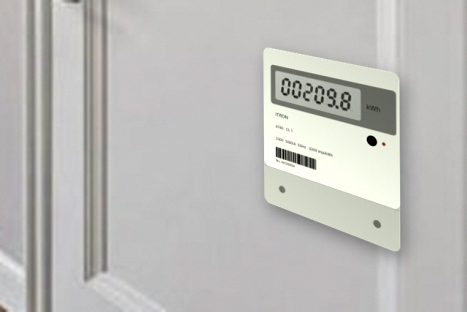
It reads **209.8** kWh
